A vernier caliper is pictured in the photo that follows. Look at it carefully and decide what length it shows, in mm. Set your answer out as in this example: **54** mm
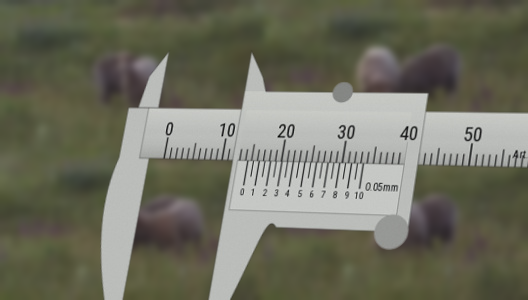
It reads **14.4** mm
